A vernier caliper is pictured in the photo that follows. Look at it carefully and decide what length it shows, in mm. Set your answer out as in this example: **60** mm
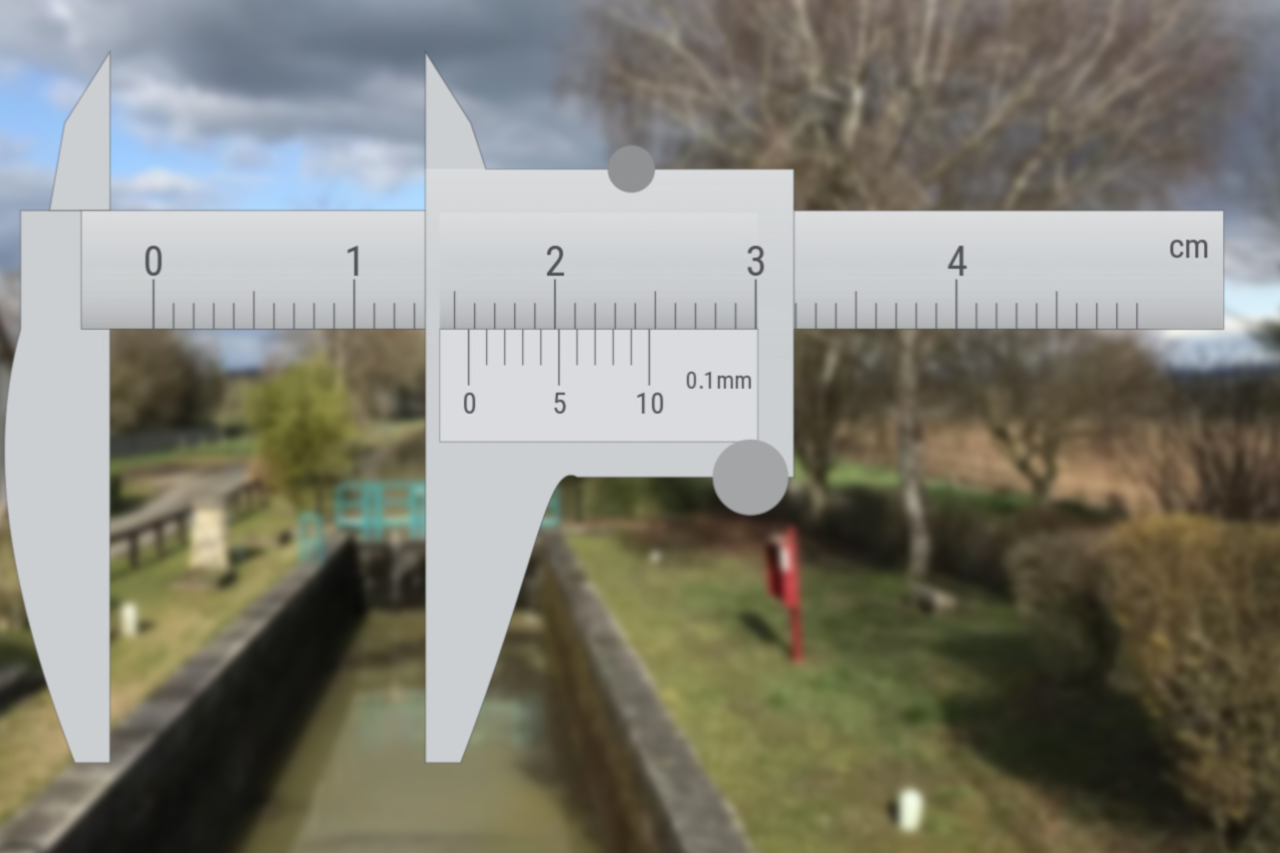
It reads **15.7** mm
